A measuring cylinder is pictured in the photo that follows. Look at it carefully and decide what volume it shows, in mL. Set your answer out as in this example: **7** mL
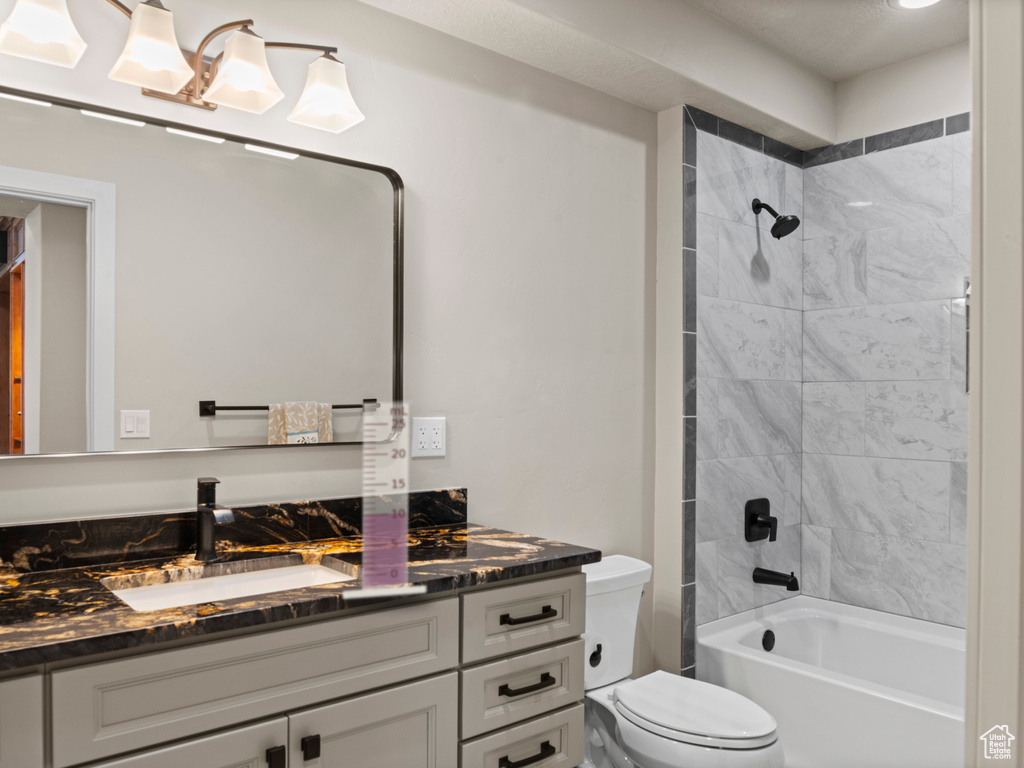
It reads **10** mL
